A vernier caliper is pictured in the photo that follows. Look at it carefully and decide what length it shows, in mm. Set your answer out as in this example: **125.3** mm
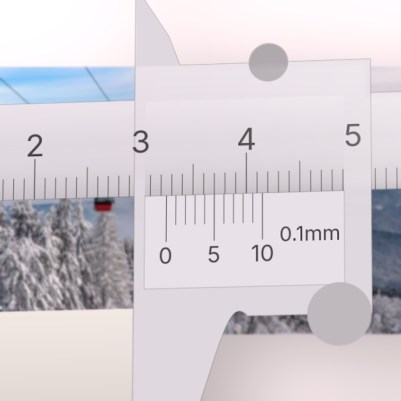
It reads **32.5** mm
